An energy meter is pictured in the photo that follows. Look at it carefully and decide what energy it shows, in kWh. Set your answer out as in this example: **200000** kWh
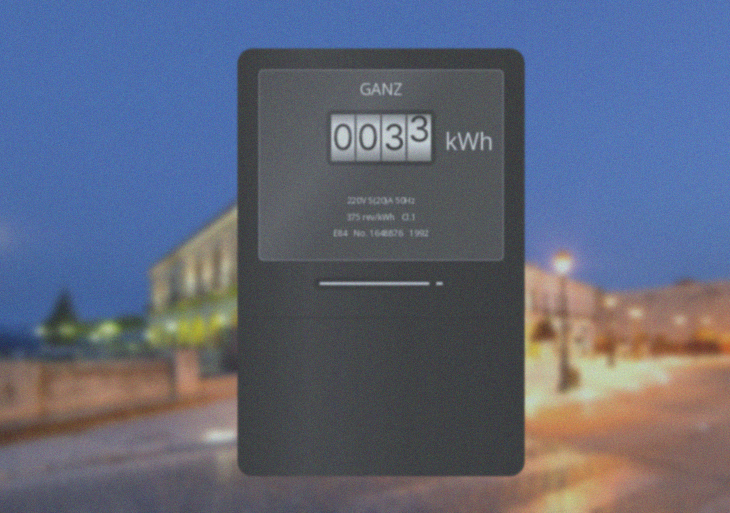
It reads **33** kWh
